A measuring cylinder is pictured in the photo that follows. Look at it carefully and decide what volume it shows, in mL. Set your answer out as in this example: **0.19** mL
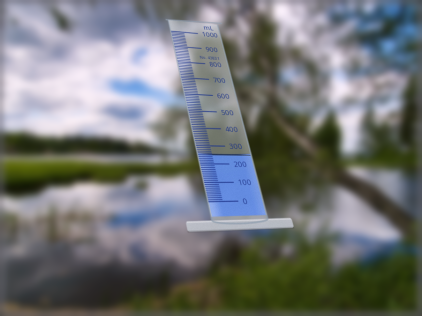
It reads **250** mL
